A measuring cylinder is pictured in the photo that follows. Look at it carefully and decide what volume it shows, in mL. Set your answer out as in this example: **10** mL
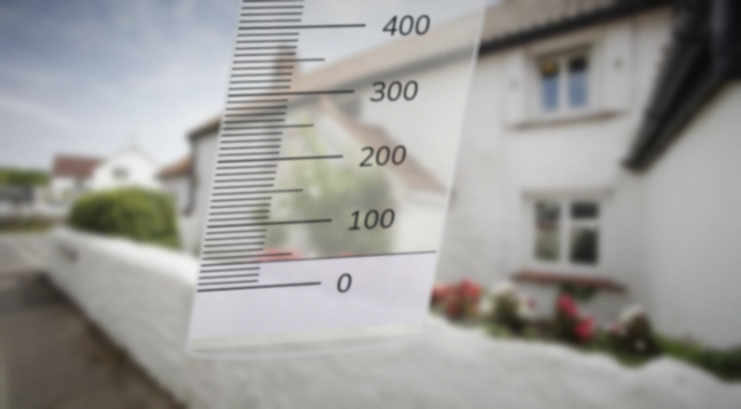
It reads **40** mL
